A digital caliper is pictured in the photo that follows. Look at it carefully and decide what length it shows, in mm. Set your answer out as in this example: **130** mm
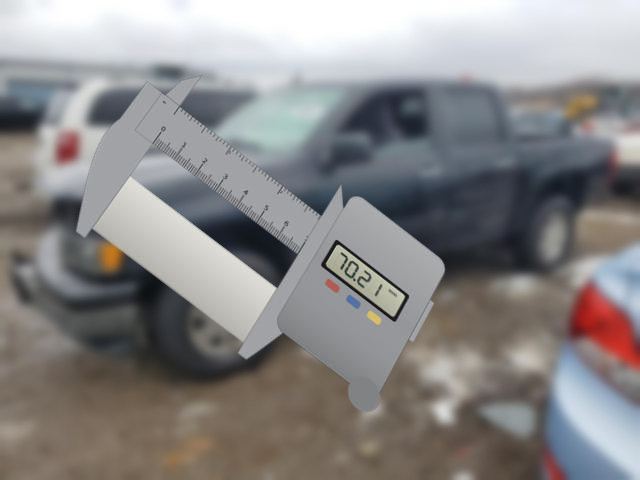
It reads **70.21** mm
